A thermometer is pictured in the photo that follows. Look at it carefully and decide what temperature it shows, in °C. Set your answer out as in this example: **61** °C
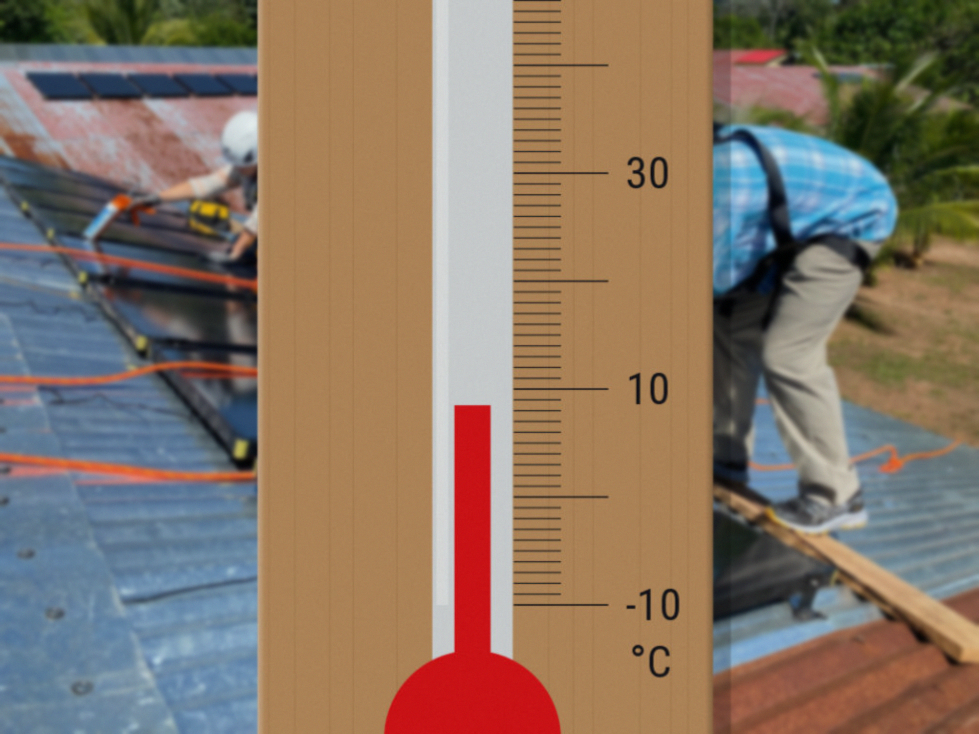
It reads **8.5** °C
